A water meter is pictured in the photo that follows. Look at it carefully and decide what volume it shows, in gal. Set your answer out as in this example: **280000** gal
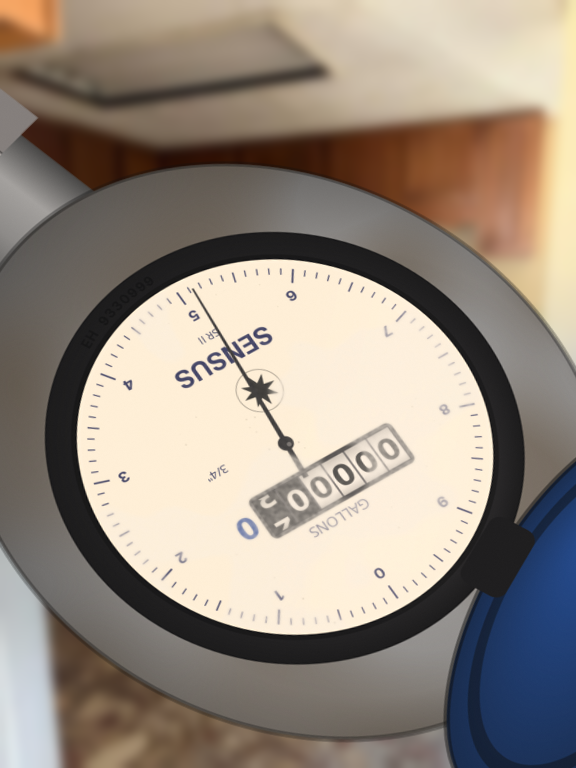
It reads **25.1** gal
